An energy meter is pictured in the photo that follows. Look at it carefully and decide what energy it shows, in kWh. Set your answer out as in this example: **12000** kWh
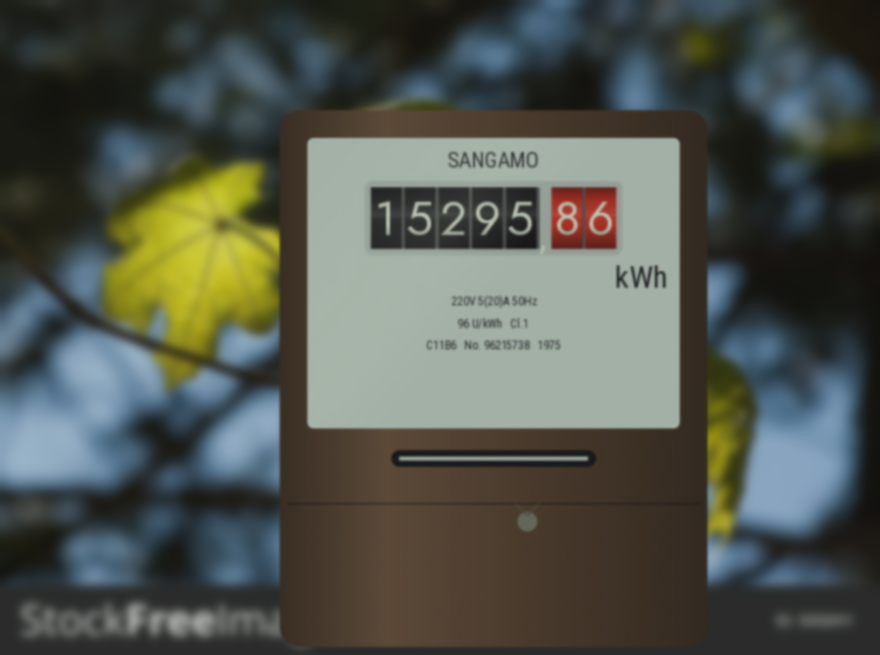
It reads **15295.86** kWh
